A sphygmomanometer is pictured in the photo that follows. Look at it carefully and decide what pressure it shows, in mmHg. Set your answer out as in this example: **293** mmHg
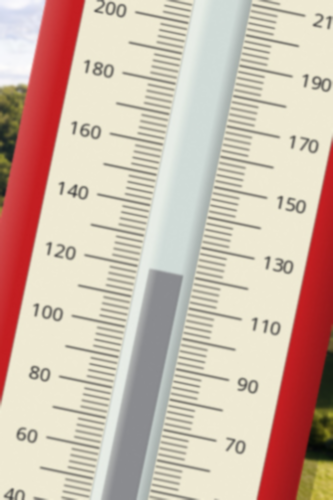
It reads **120** mmHg
